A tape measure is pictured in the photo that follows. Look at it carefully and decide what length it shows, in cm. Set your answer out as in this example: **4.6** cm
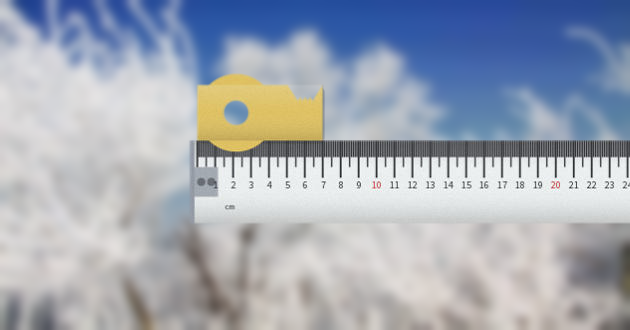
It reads **7** cm
